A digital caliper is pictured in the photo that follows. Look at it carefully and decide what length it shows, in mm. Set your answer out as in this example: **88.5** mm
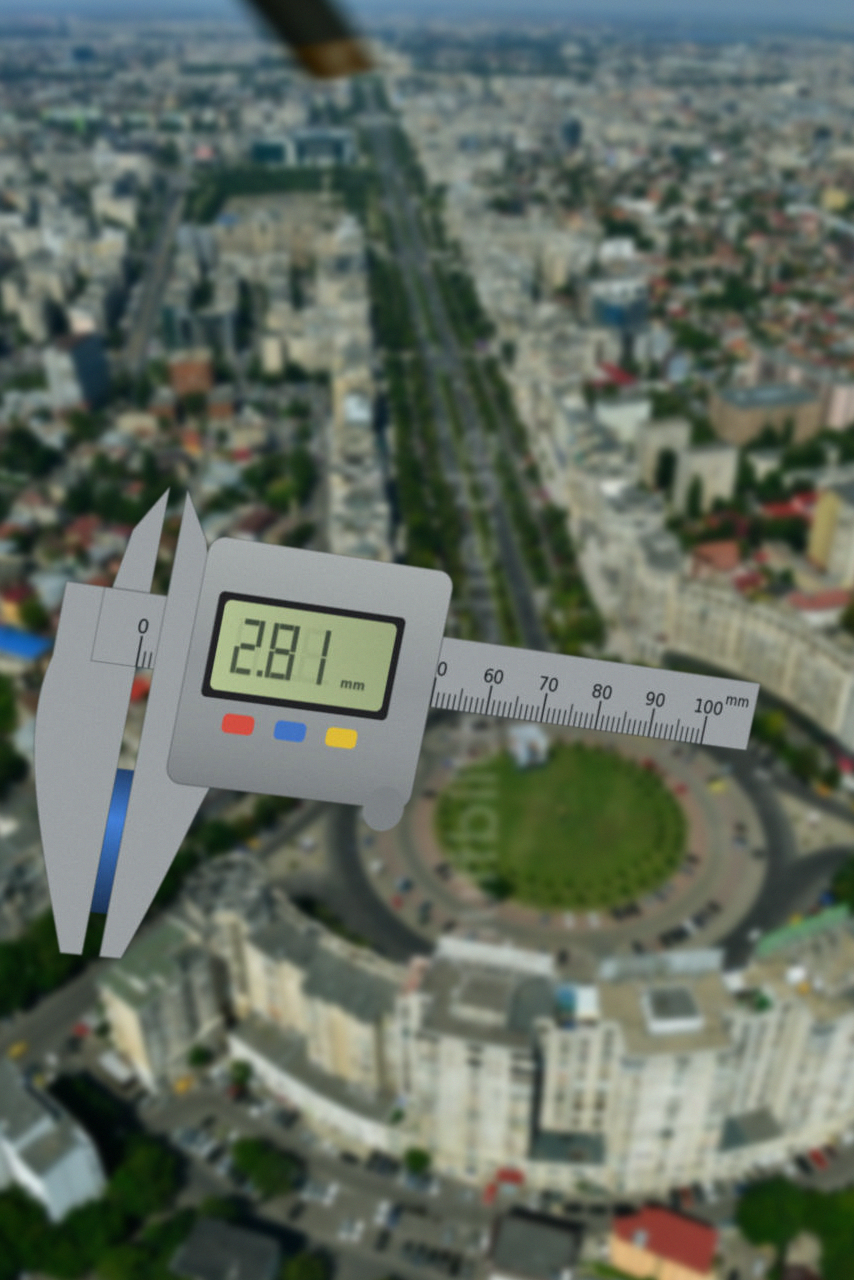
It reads **2.81** mm
